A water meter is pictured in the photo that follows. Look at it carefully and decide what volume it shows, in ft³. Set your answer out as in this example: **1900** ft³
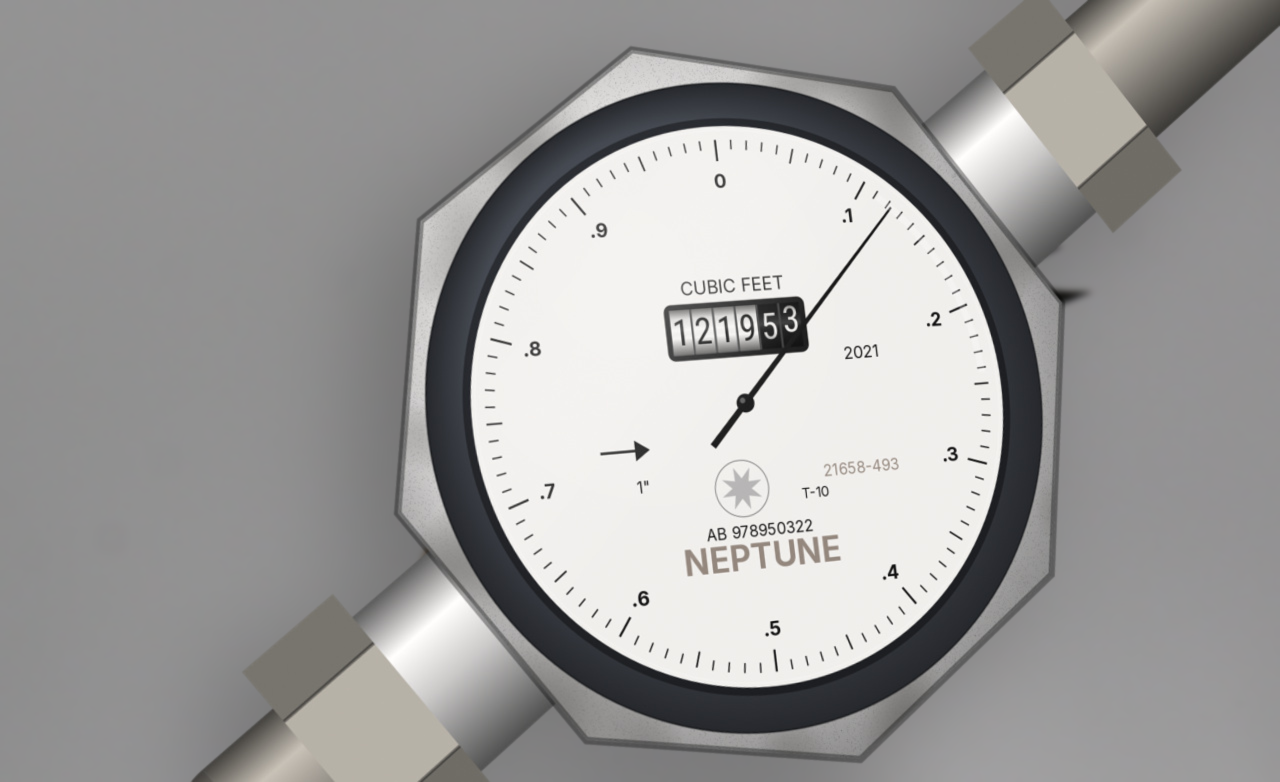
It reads **121953.12** ft³
